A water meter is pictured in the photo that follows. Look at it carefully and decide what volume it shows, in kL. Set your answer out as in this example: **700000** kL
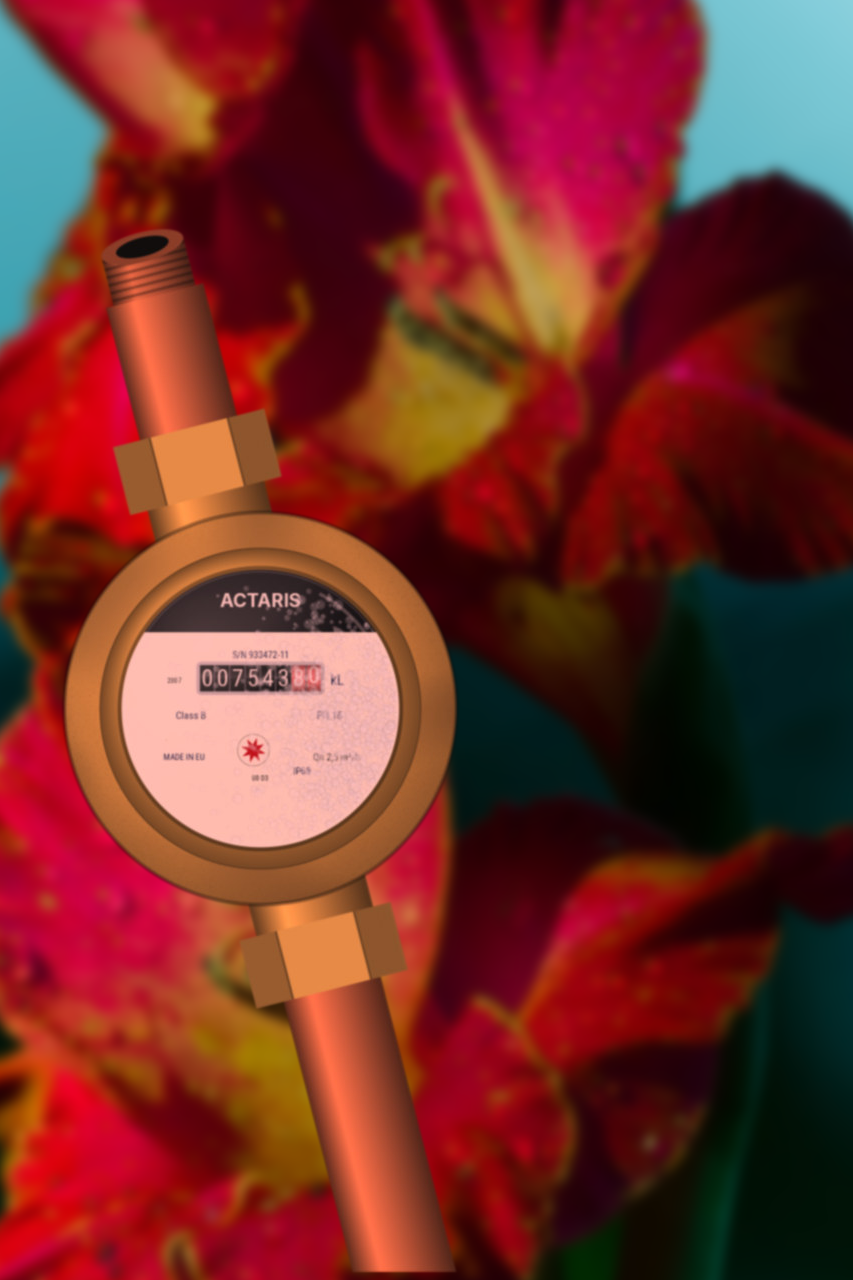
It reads **7543.80** kL
